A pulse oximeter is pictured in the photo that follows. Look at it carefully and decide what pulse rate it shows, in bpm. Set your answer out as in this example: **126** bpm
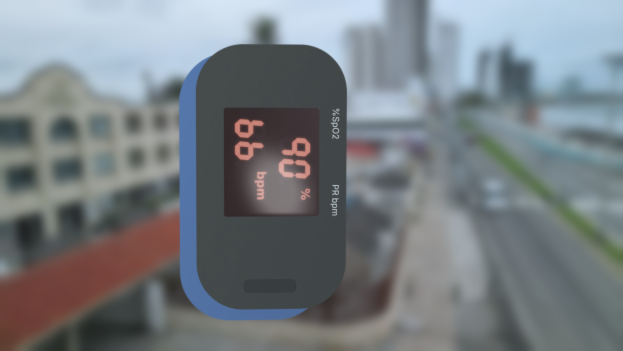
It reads **66** bpm
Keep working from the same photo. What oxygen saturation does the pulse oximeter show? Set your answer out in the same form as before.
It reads **90** %
